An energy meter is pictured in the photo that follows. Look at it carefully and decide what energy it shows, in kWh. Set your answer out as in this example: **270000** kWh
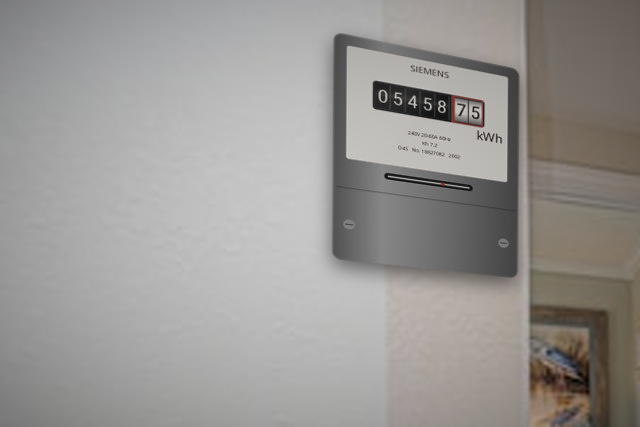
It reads **5458.75** kWh
